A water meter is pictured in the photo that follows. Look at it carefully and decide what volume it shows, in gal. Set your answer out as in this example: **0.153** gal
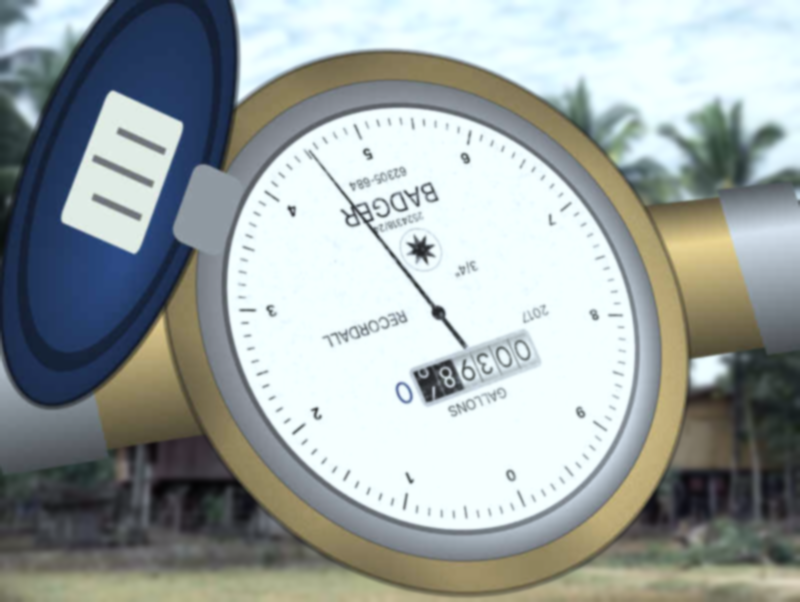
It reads **39874.5** gal
